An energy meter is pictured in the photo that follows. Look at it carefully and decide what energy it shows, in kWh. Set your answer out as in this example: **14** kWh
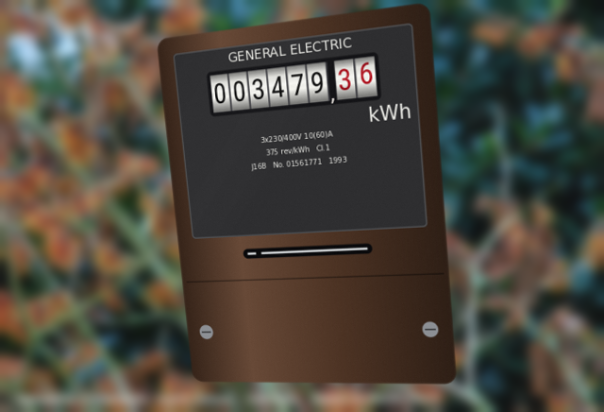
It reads **3479.36** kWh
